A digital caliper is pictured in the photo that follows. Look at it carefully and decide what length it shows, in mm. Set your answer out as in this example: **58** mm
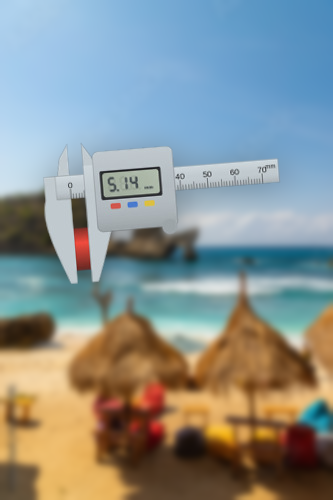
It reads **5.14** mm
